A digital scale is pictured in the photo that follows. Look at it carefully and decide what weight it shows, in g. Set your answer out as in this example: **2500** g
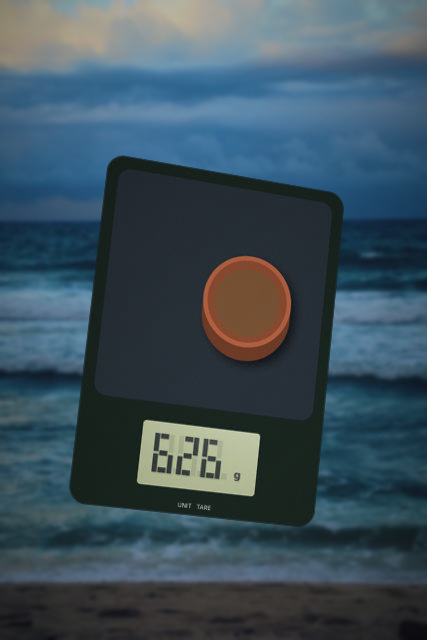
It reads **626** g
